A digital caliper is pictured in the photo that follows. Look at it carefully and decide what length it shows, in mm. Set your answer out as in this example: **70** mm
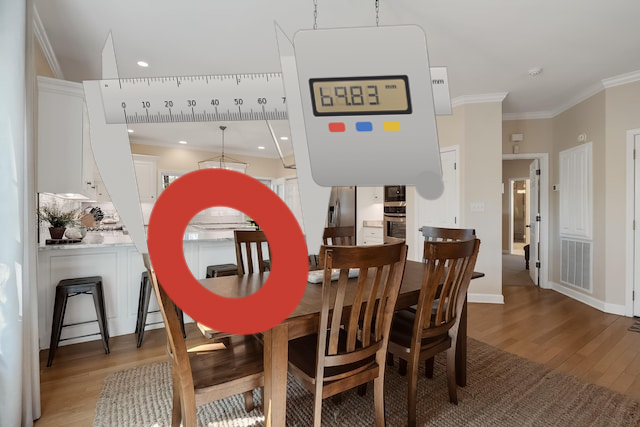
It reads **69.83** mm
